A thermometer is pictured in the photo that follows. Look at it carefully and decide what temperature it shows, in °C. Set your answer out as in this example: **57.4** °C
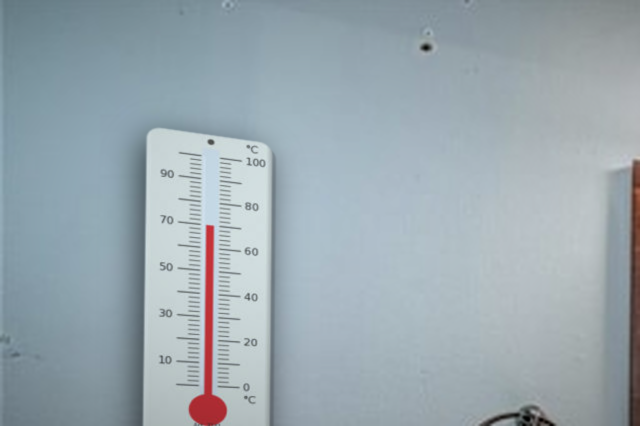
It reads **70** °C
